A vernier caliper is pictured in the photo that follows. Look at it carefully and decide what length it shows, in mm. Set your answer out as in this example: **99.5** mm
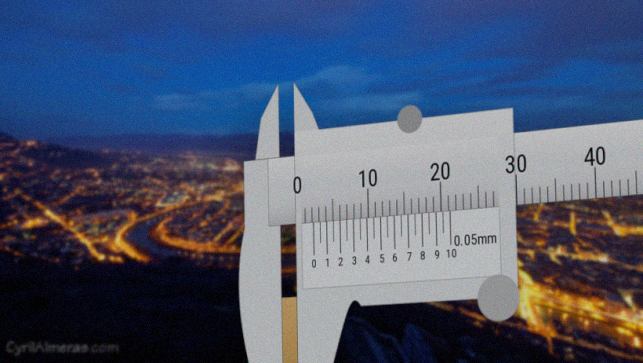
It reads **2.2** mm
